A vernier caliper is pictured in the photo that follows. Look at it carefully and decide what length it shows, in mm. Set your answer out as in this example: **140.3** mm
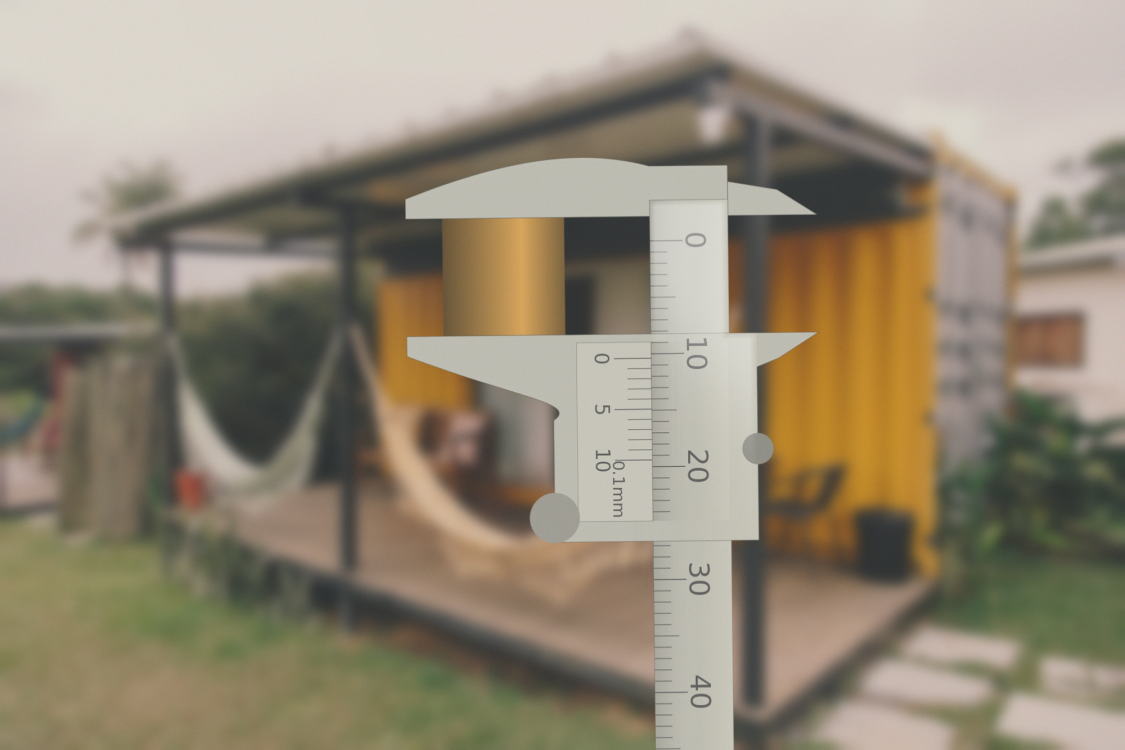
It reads **10.4** mm
